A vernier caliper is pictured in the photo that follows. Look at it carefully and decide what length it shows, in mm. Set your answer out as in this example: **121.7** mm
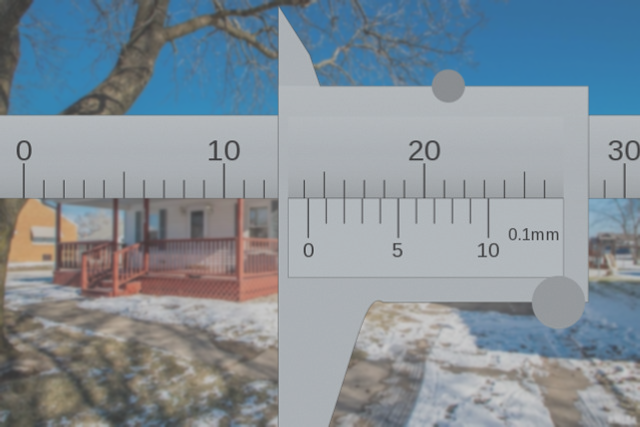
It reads **14.2** mm
